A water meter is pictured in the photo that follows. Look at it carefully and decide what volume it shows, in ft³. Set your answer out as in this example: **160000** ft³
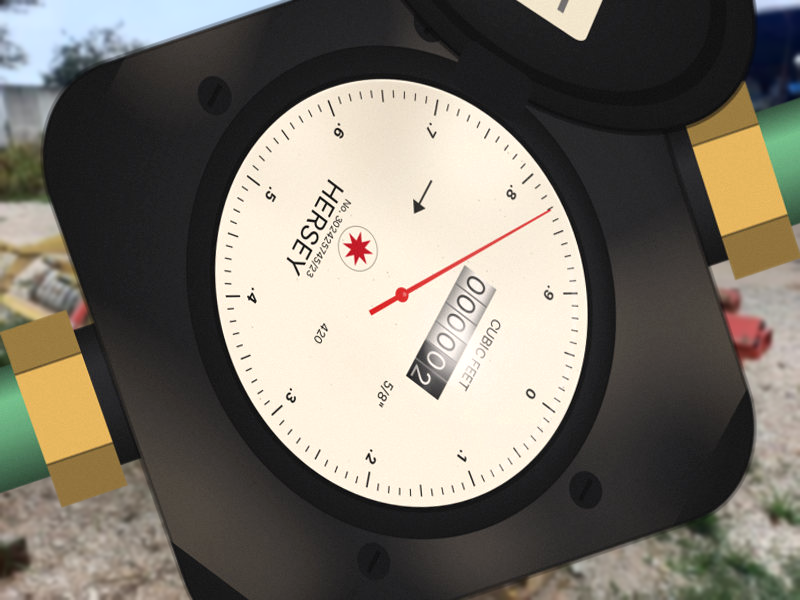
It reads **1.83** ft³
